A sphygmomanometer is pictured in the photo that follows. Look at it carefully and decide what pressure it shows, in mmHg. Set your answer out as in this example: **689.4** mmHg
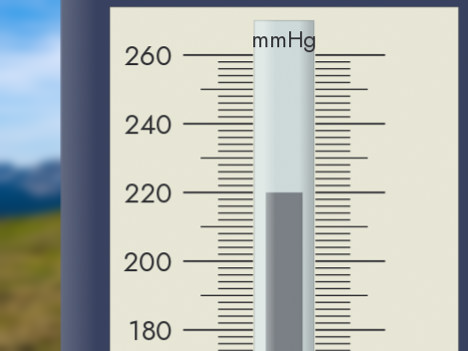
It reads **220** mmHg
